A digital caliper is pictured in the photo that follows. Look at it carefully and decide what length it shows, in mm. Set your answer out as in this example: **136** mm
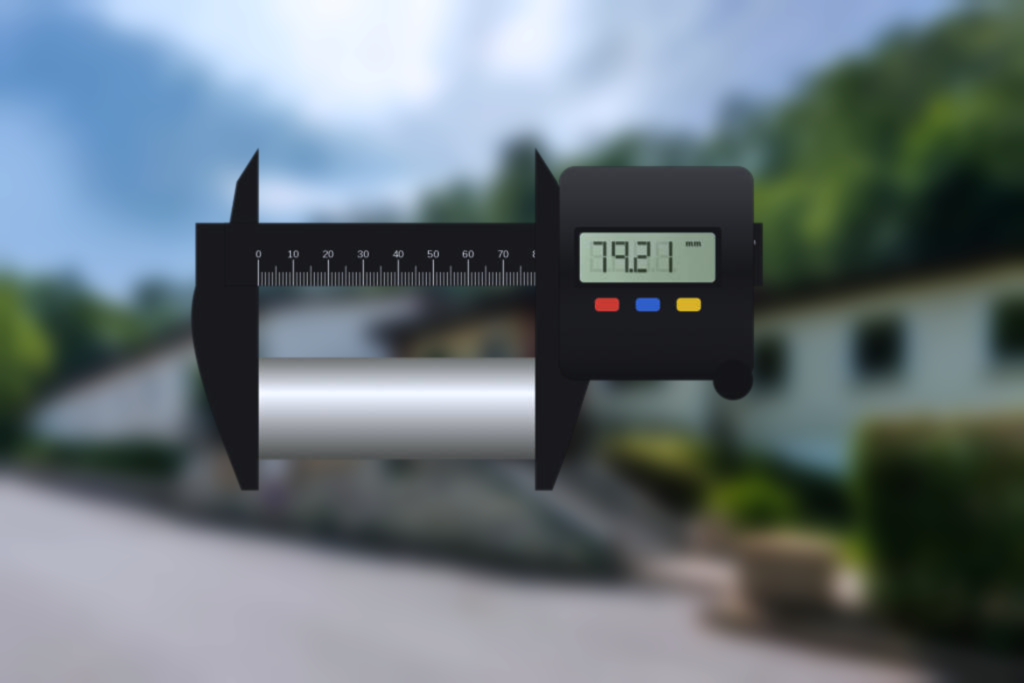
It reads **79.21** mm
